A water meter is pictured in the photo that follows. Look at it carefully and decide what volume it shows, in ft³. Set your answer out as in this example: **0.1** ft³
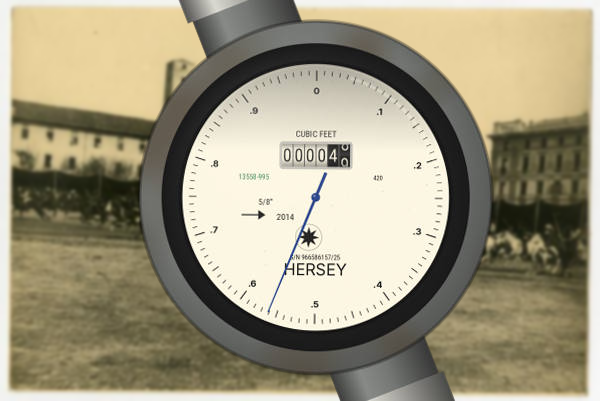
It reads **48.56** ft³
